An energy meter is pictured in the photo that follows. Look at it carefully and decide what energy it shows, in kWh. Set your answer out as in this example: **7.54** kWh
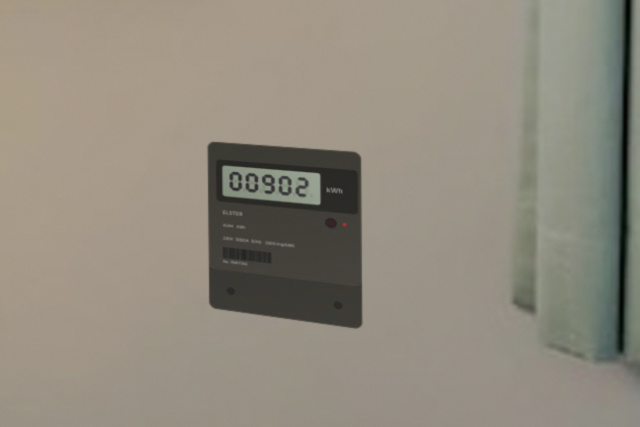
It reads **902** kWh
